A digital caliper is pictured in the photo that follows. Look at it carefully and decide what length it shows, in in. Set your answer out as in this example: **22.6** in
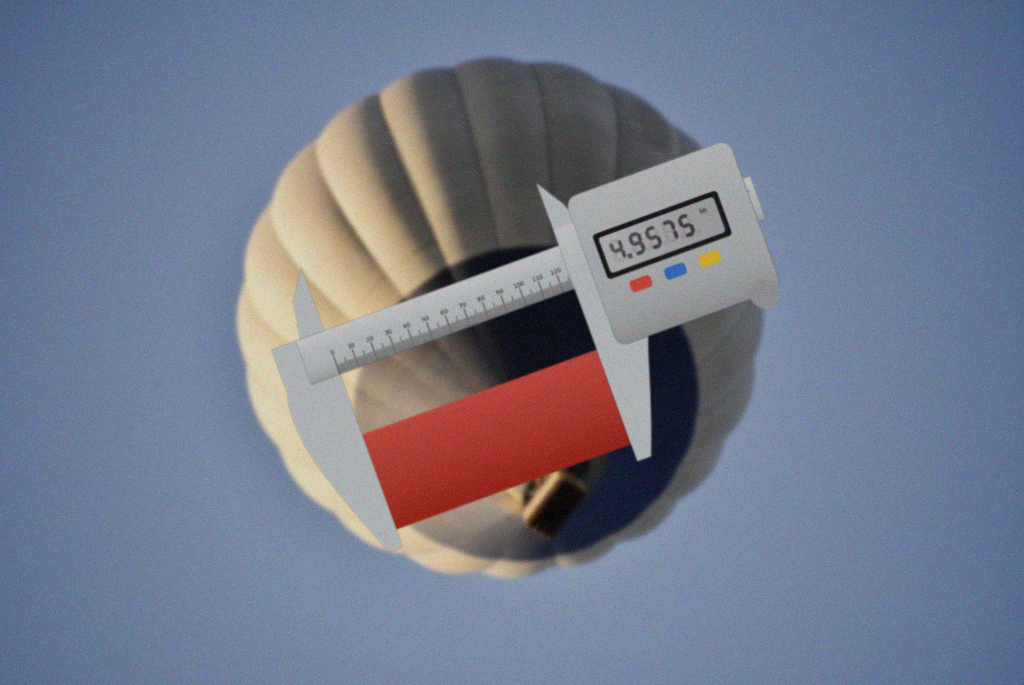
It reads **4.9575** in
